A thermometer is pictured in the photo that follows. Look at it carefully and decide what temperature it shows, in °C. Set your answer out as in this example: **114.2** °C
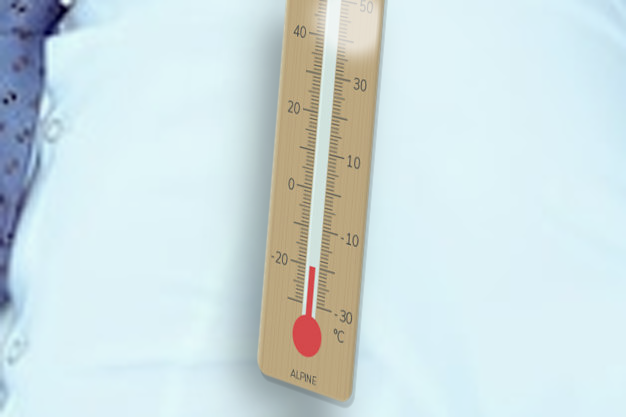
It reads **-20** °C
